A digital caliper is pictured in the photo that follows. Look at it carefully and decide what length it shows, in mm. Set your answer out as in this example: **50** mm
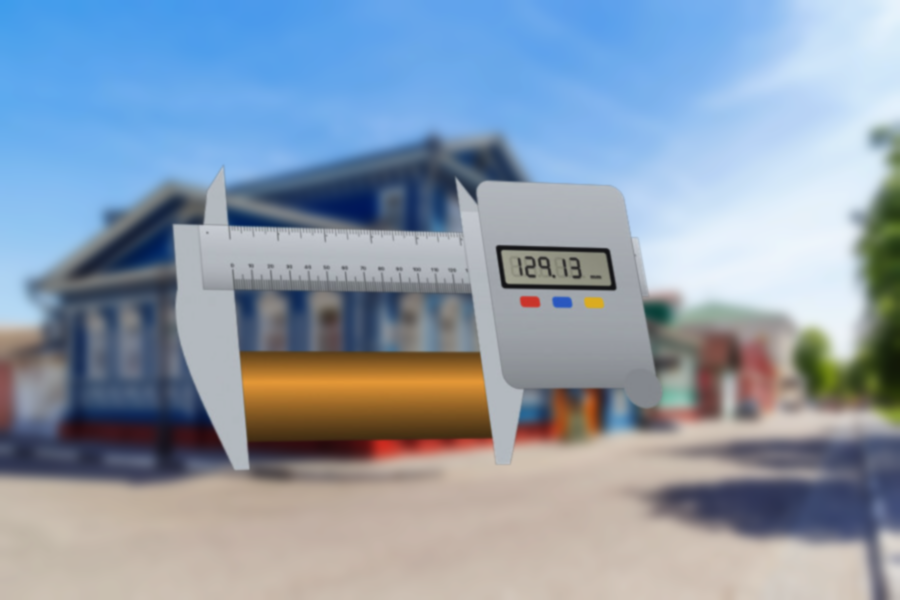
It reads **129.13** mm
